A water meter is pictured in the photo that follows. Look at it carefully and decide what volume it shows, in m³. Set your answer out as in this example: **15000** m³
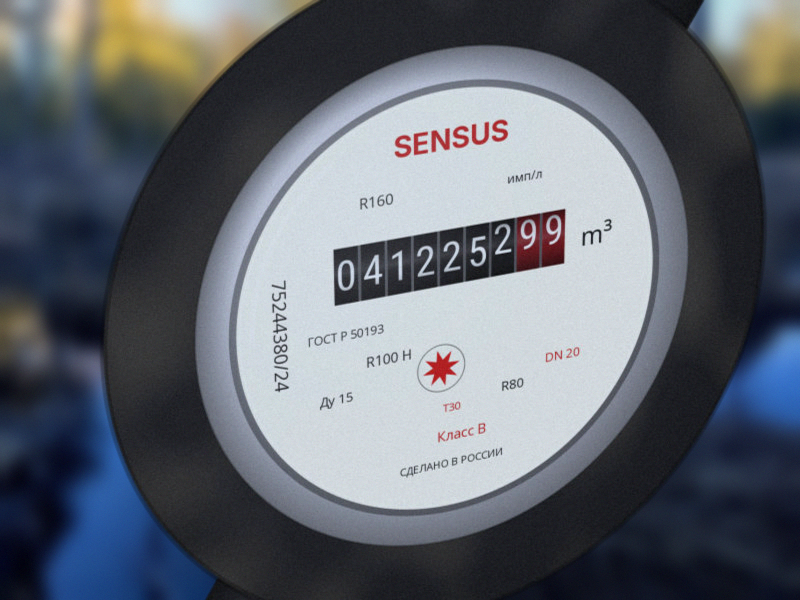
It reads **412252.99** m³
